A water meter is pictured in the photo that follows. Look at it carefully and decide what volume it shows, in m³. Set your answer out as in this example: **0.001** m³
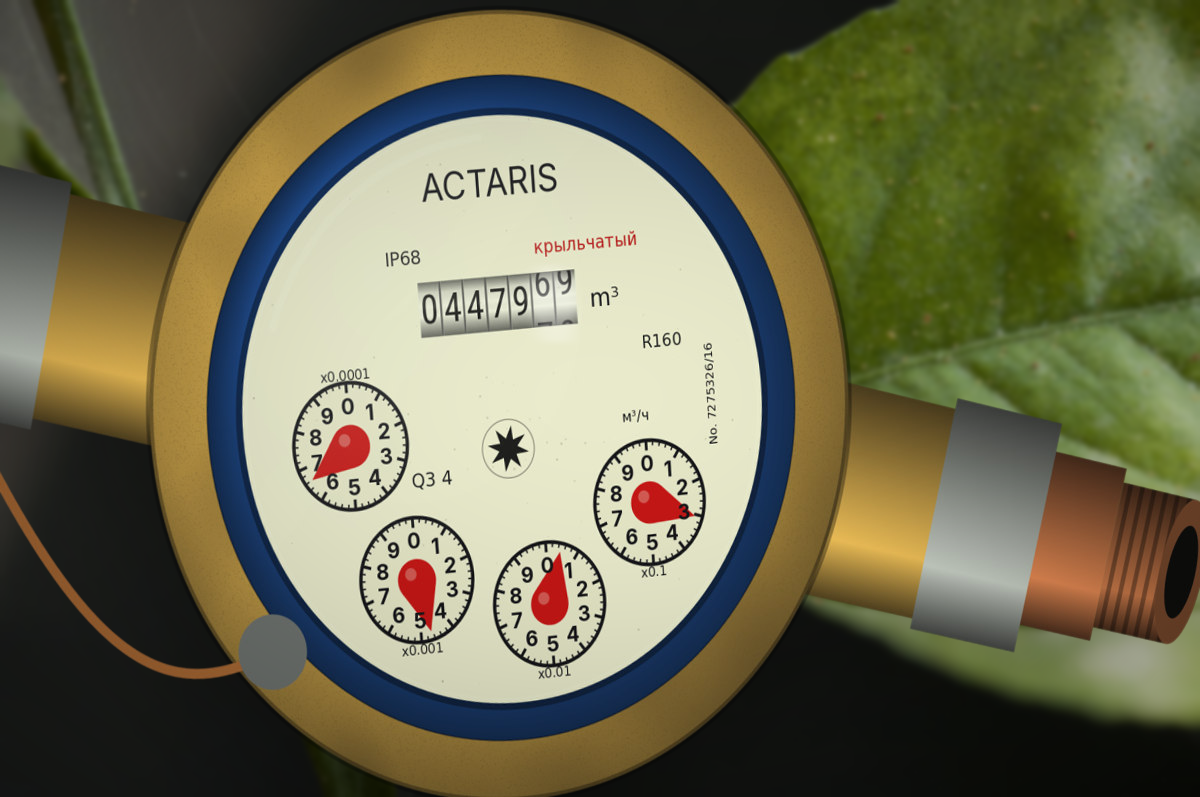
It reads **447969.3046** m³
